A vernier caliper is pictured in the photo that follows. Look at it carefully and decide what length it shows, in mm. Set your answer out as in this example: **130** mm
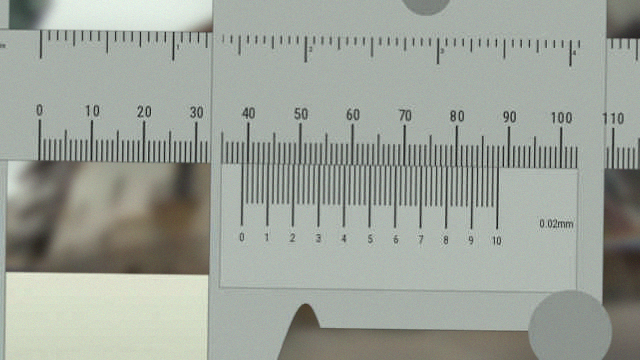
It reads **39.0** mm
